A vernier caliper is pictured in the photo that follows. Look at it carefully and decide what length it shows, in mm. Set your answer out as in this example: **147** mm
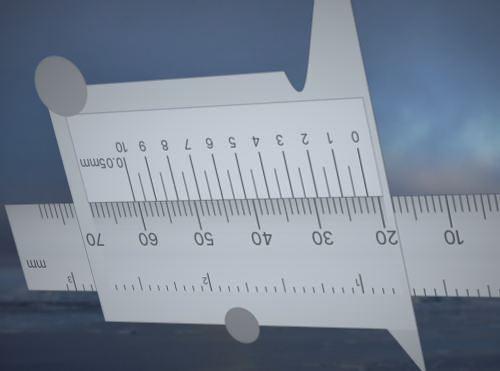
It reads **21.6** mm
